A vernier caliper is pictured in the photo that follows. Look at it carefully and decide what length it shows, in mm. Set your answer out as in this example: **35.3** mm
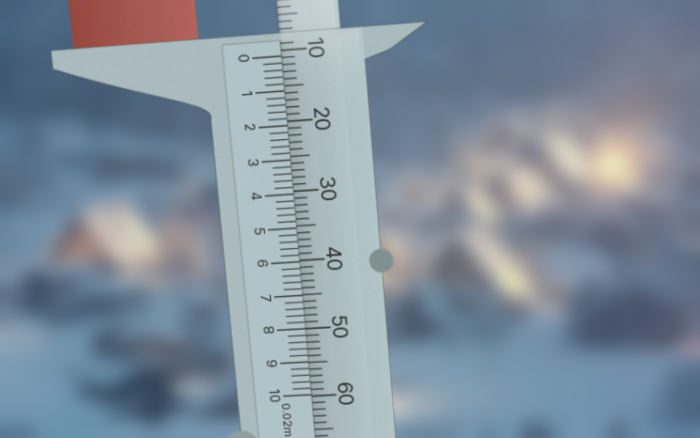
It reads **10.8** mm
